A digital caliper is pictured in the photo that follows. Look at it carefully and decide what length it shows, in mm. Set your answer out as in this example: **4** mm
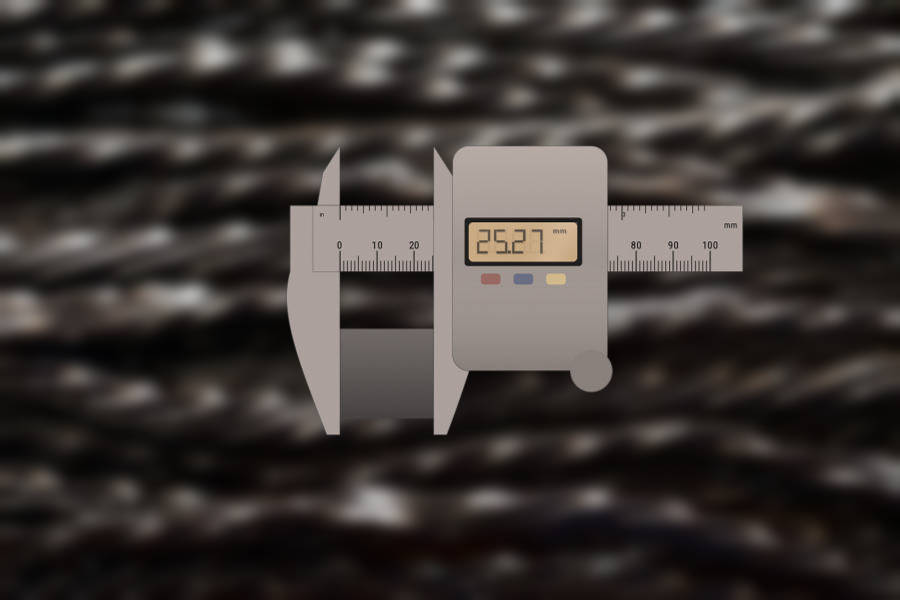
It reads **25.27** mm
